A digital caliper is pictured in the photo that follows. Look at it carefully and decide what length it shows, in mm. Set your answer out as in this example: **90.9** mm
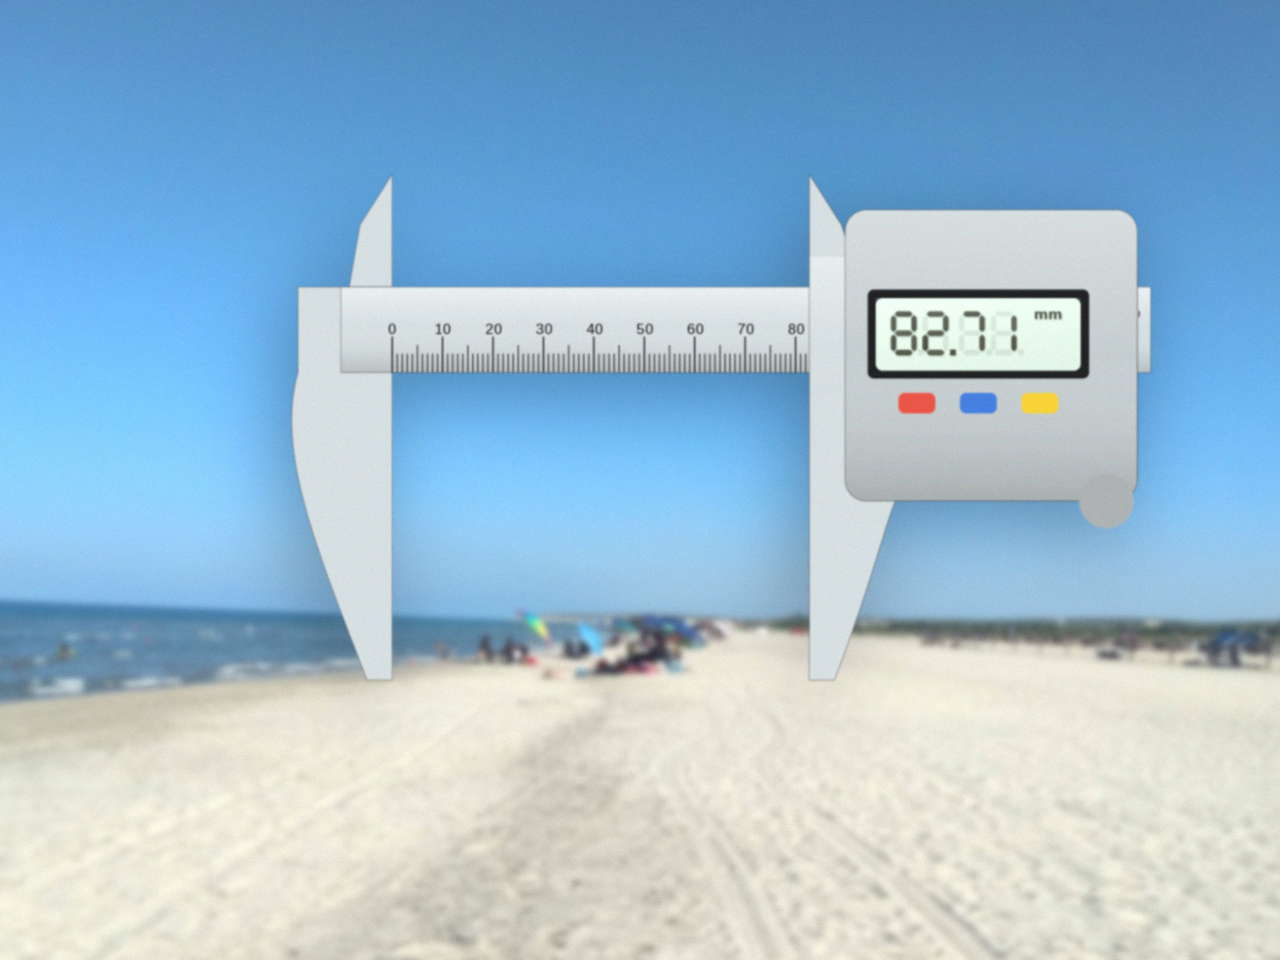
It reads **82.71** mm
